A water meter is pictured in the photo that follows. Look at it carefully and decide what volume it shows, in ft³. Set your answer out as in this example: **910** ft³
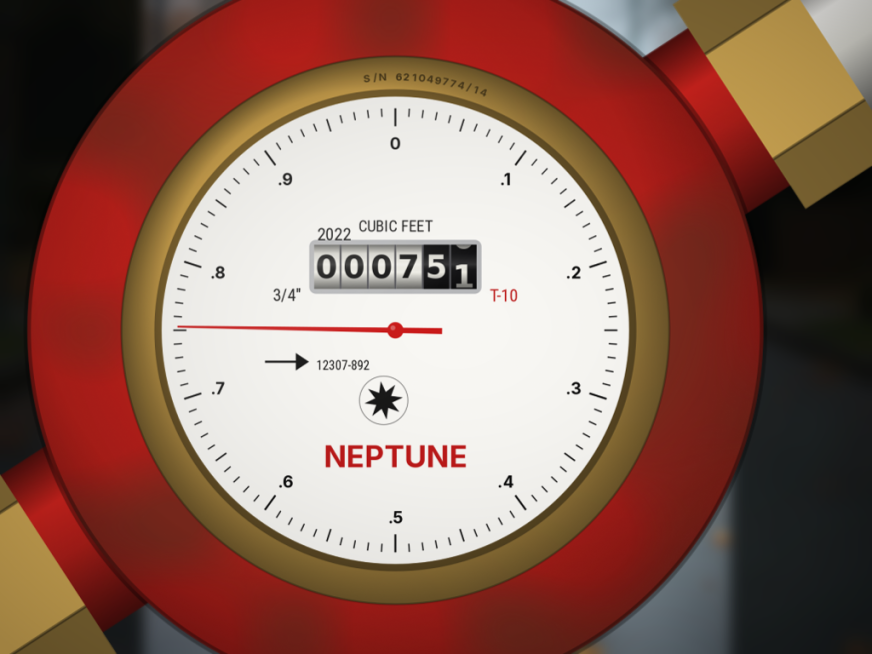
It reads **750.75** ft³
